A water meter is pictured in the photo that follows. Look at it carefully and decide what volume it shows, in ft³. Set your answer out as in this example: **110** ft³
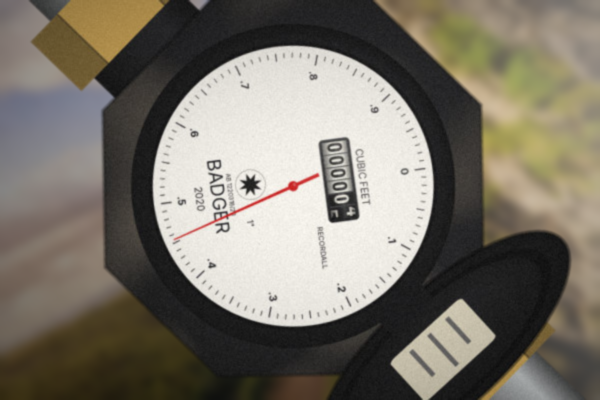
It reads **4.45** ft³
